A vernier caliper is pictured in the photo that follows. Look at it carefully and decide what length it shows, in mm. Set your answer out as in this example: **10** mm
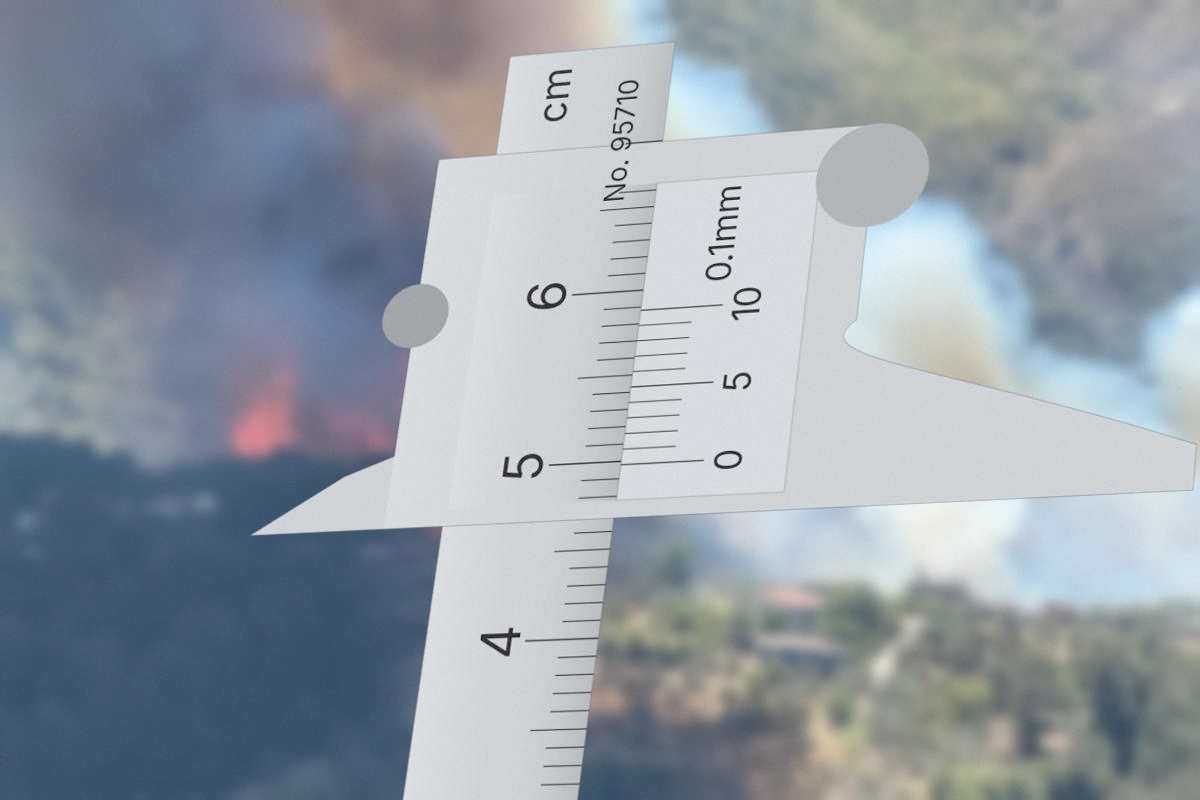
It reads **49.8** mm
